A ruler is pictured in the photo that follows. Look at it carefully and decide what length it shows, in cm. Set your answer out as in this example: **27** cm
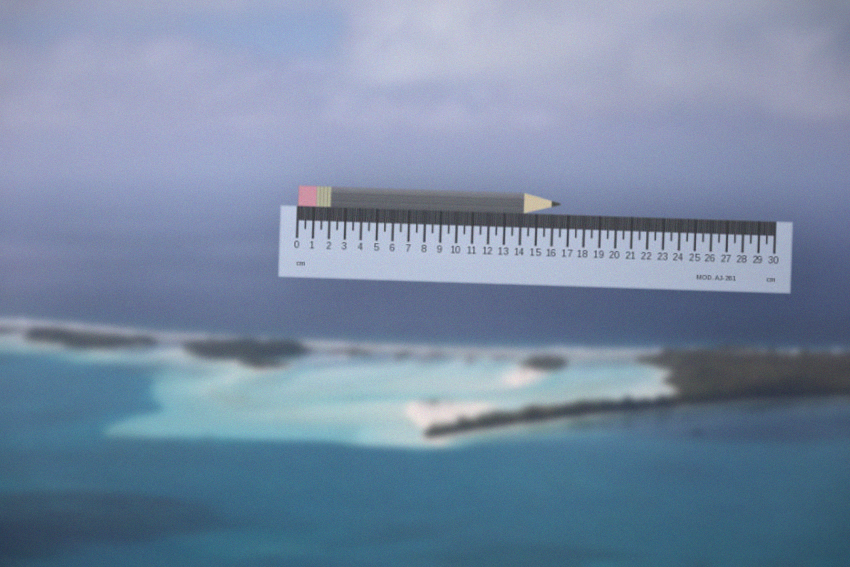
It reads **16.5** cm
